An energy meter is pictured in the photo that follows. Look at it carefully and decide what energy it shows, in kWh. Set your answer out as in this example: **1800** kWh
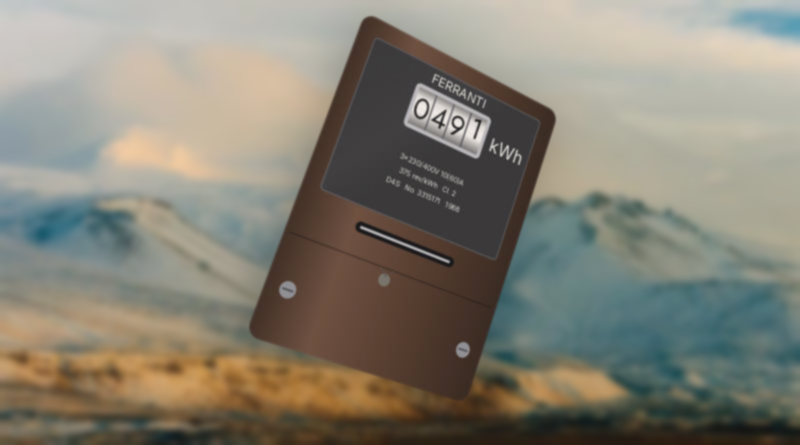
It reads **491** kWh
